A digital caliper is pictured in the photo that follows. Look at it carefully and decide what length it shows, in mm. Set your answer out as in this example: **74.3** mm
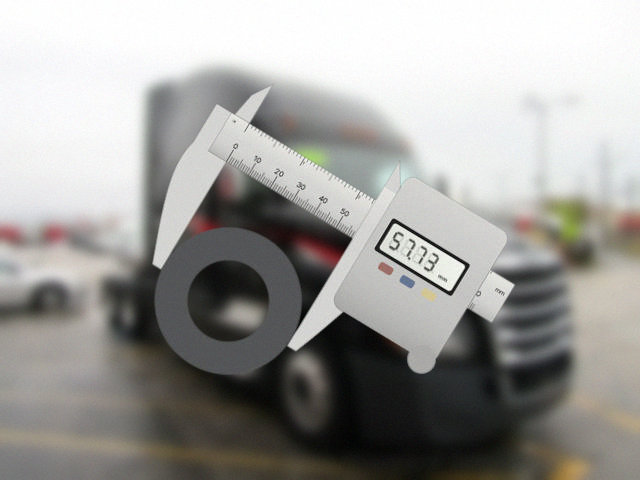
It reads **57.73** mm
